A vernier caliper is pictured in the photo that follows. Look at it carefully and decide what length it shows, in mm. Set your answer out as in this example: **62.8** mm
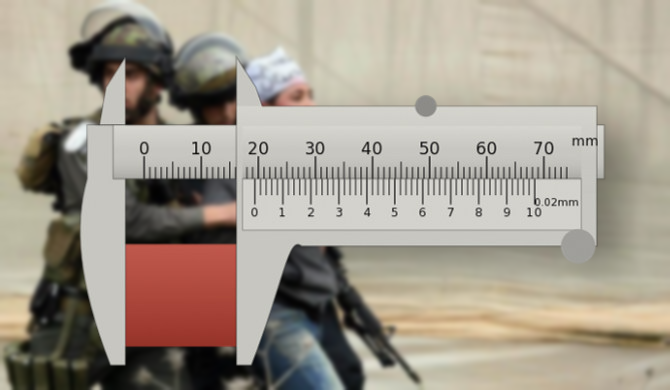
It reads **19.4** mm
